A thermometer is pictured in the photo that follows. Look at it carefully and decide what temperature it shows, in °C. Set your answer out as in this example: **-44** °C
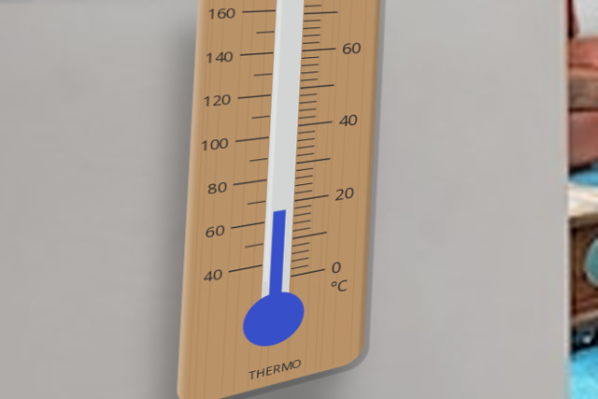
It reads **18** °C
